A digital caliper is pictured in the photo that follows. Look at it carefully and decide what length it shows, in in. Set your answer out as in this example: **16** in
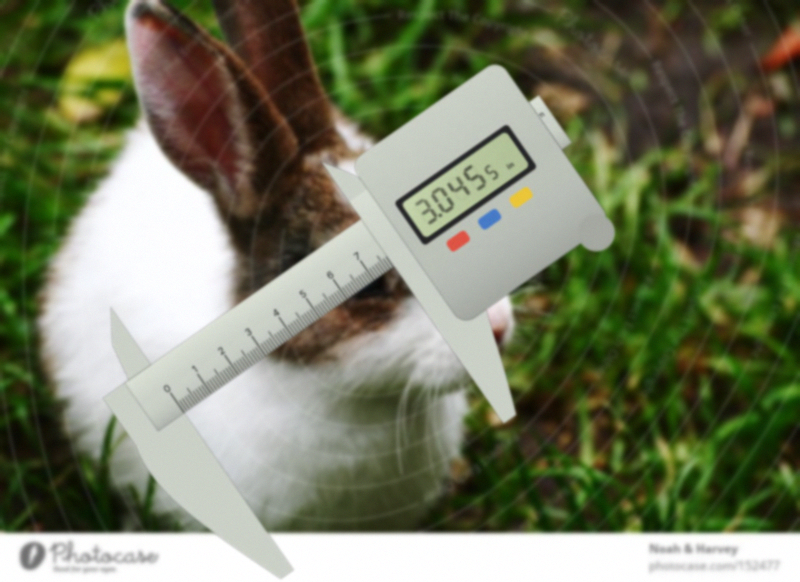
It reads **3.0455** in
